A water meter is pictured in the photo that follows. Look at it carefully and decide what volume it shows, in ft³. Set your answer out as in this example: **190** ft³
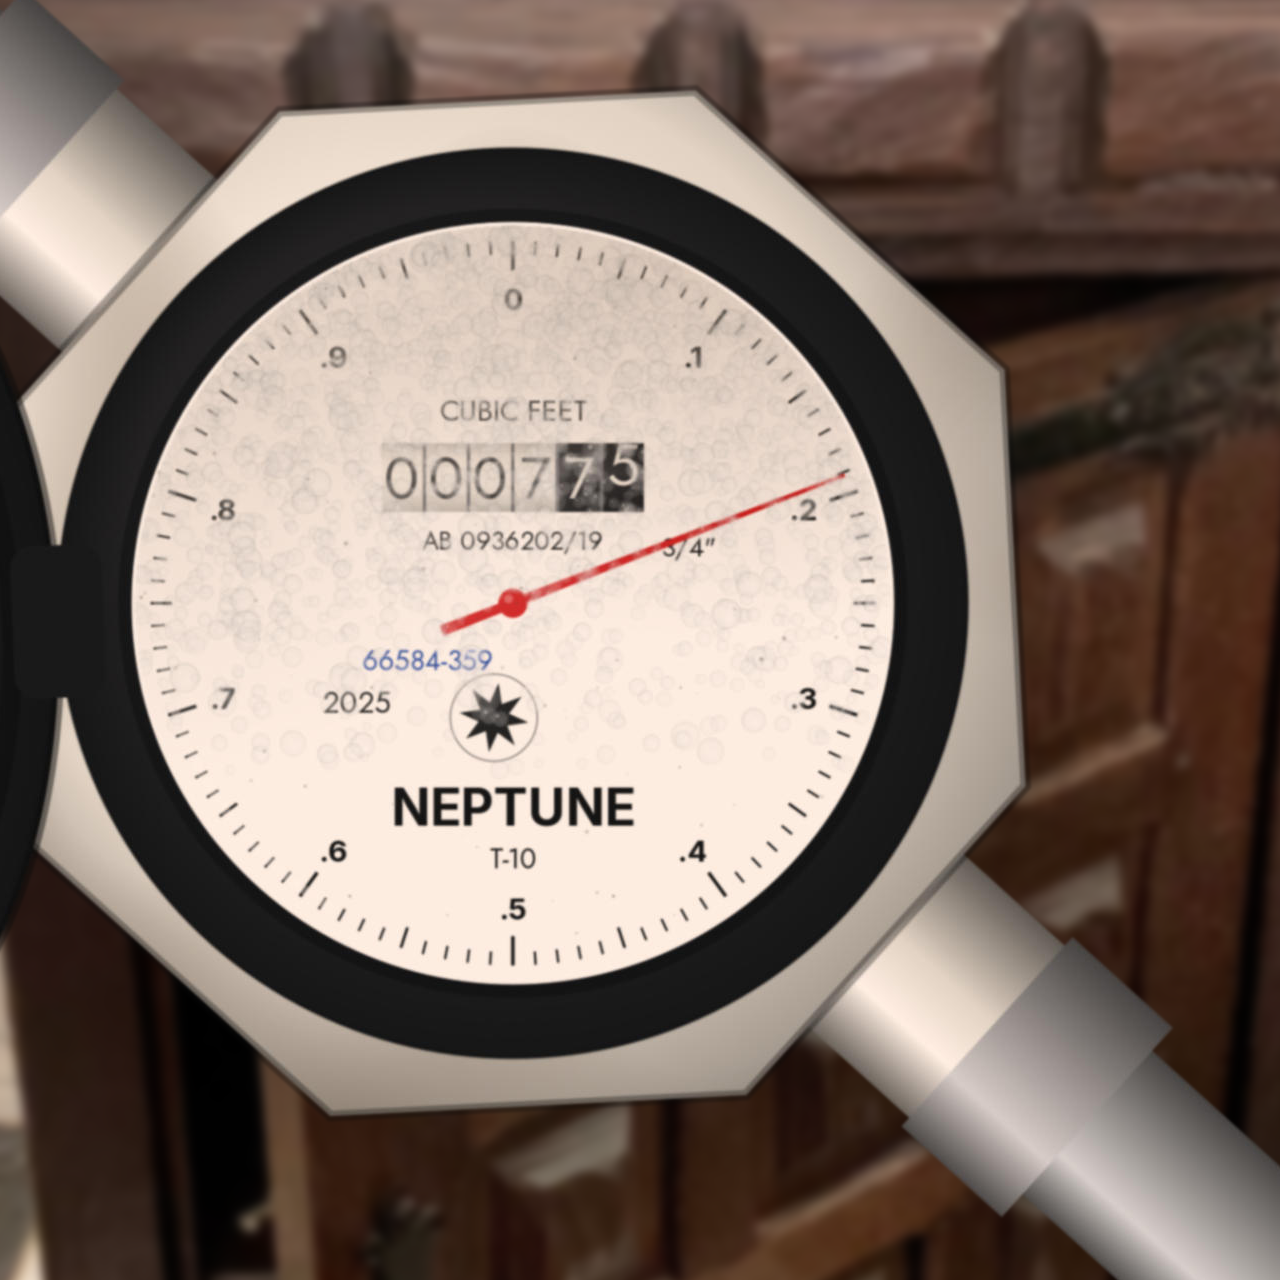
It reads **775.19** ft³
